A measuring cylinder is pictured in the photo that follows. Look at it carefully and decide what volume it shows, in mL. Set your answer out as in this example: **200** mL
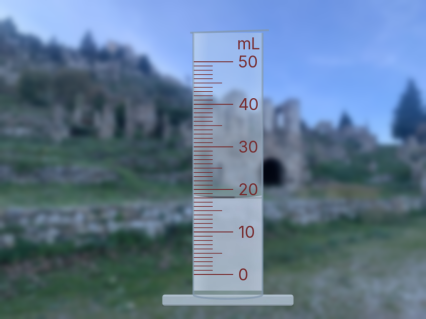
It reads **18** mL
